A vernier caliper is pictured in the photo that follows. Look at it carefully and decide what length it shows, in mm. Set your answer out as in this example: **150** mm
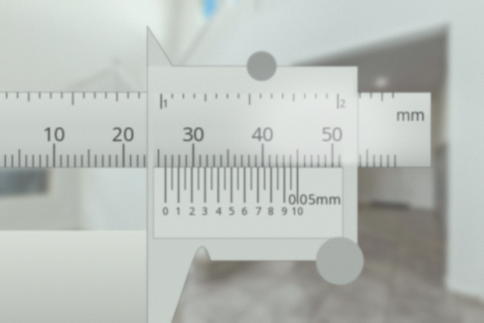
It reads **26.0** mm
